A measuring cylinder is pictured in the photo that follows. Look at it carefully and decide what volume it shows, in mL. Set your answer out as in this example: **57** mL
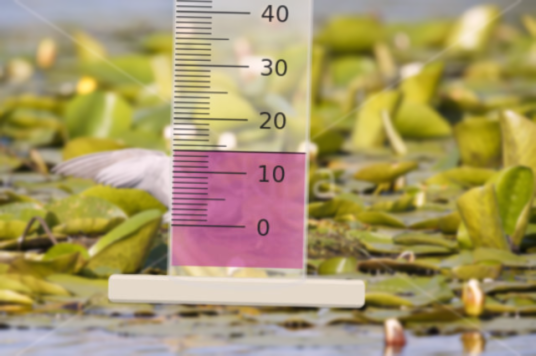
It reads **14** mL
